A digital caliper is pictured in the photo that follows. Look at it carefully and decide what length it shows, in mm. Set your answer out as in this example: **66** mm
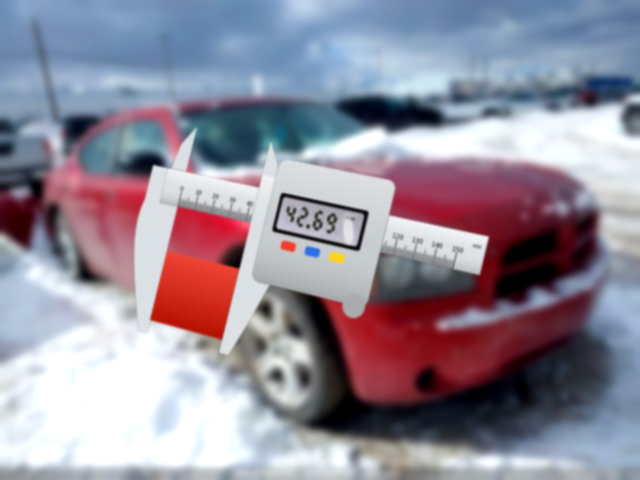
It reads **42.69** mm
